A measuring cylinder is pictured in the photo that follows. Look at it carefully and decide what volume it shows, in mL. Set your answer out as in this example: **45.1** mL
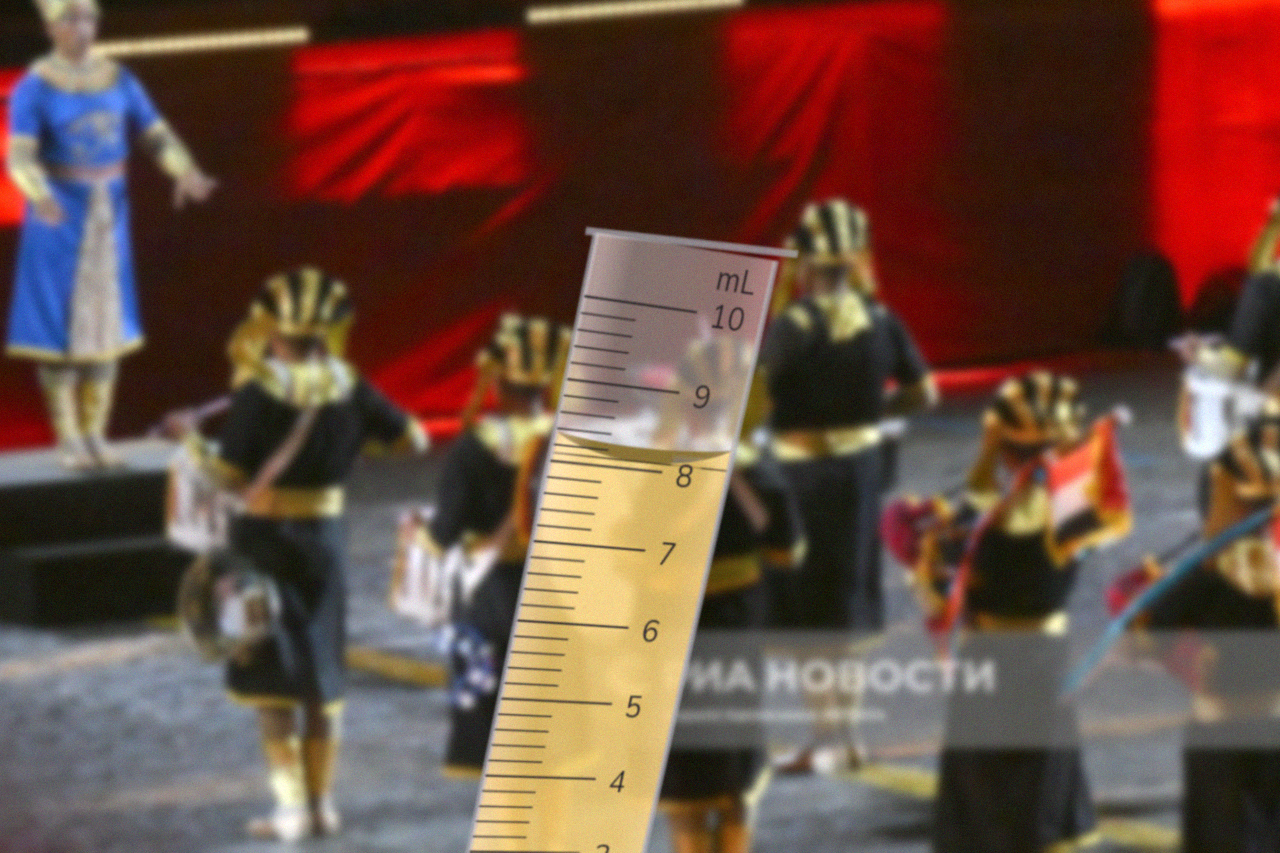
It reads **8.1** mL
